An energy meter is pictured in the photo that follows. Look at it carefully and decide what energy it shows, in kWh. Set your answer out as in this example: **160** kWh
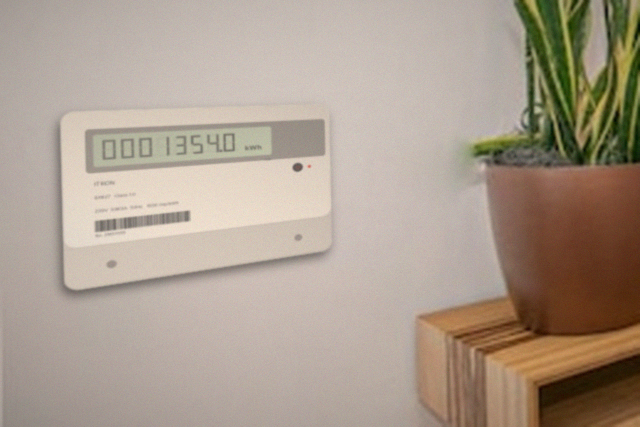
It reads **1354.0** kWh
